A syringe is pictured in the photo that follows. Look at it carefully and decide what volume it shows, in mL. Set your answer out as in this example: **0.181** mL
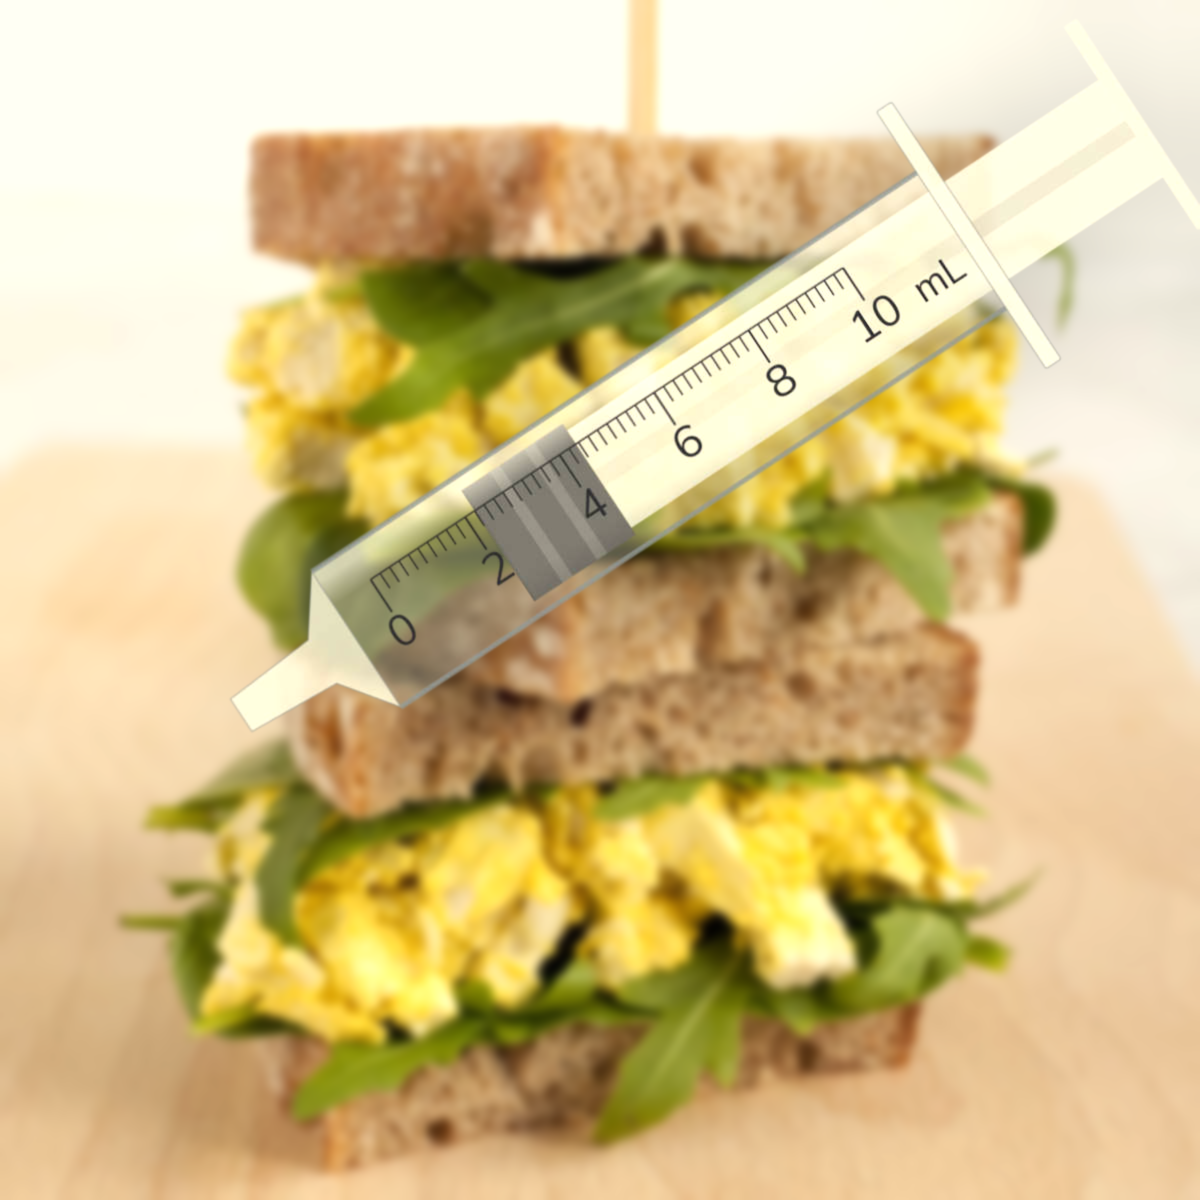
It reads **2.2** mL
